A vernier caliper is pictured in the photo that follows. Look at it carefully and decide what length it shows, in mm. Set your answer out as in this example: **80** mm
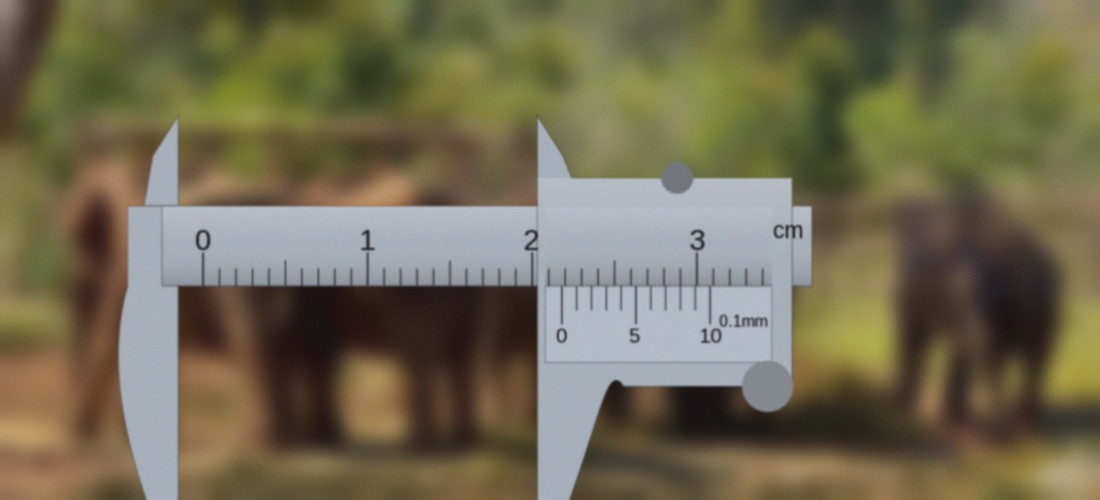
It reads **21.8** mm
